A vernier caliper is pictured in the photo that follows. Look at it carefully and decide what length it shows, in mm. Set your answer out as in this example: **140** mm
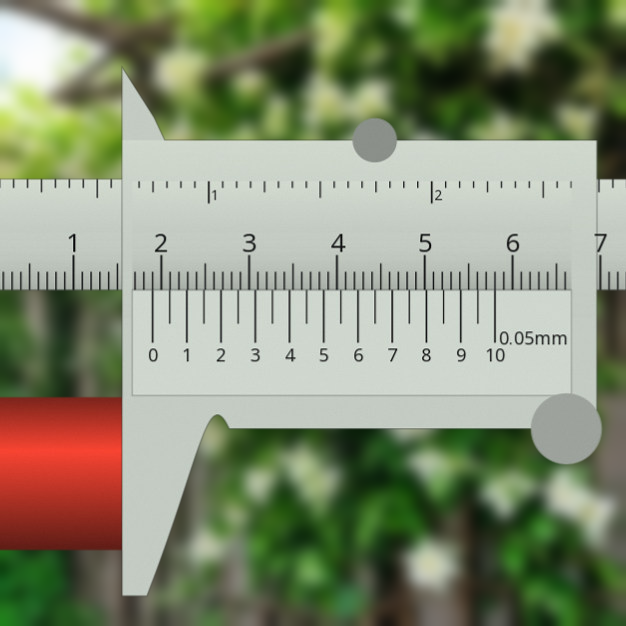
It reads **19.0** mm
